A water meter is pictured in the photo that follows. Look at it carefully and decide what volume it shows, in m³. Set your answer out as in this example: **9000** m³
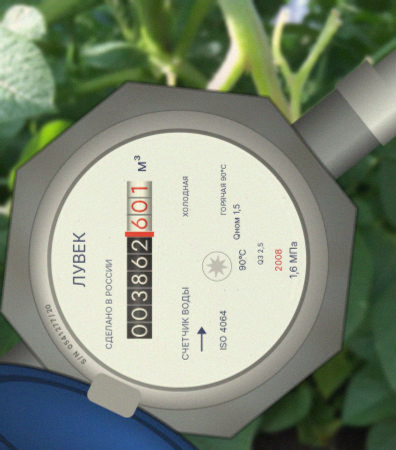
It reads **3862.601** m³
